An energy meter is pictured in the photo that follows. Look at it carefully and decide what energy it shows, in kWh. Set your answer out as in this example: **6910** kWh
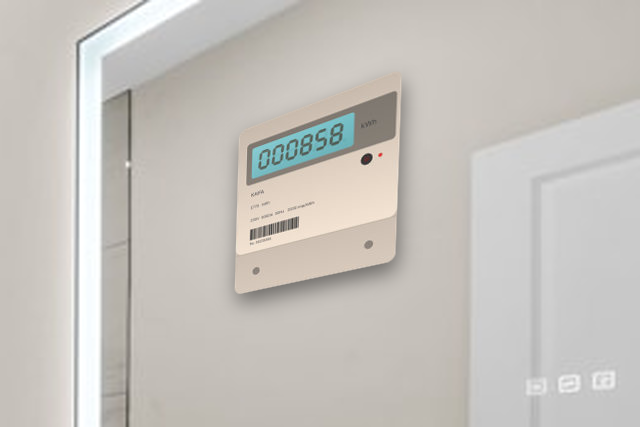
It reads **858** kWh
